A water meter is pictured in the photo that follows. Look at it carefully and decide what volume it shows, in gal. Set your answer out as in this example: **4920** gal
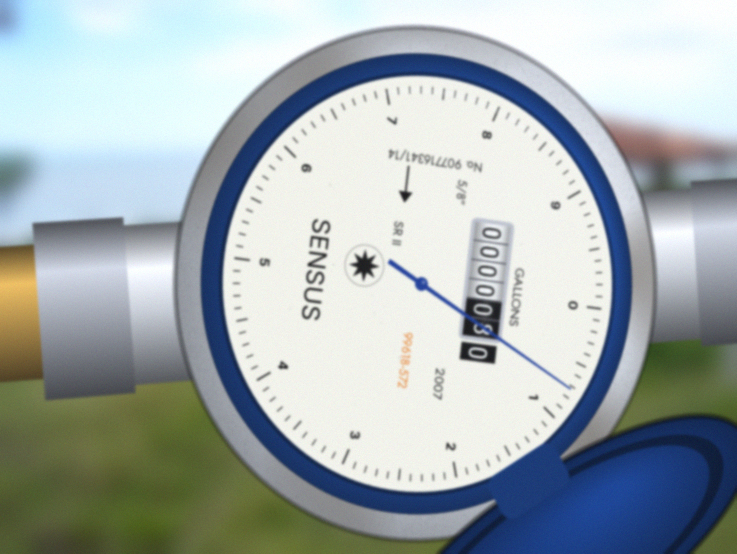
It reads **80.7** gal
